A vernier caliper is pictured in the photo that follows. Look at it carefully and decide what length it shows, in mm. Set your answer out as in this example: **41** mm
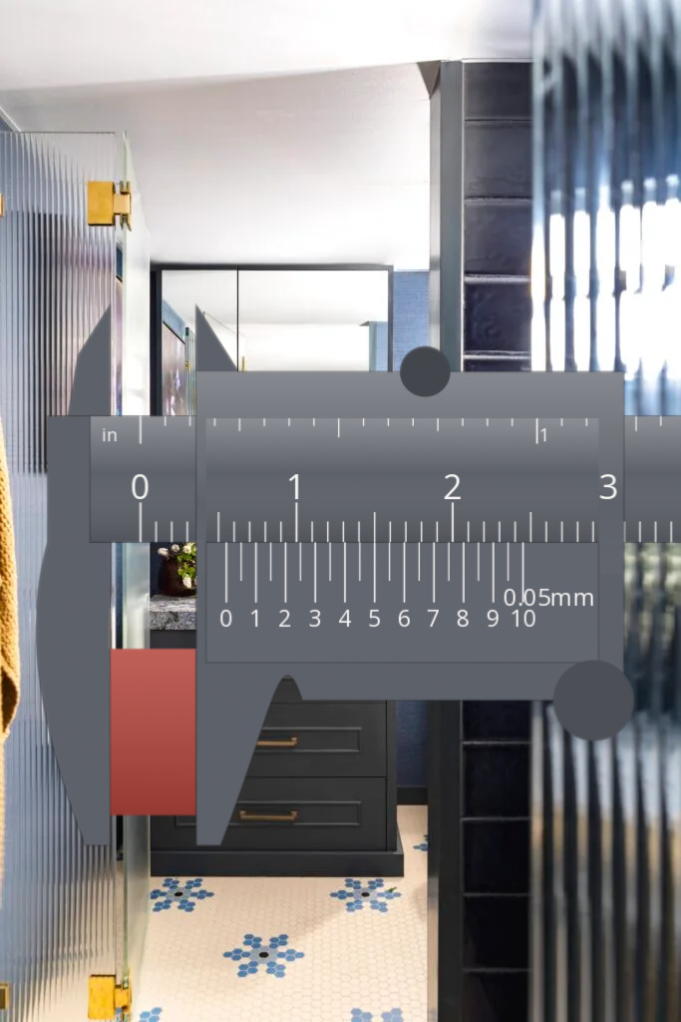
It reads **5.5** mm
